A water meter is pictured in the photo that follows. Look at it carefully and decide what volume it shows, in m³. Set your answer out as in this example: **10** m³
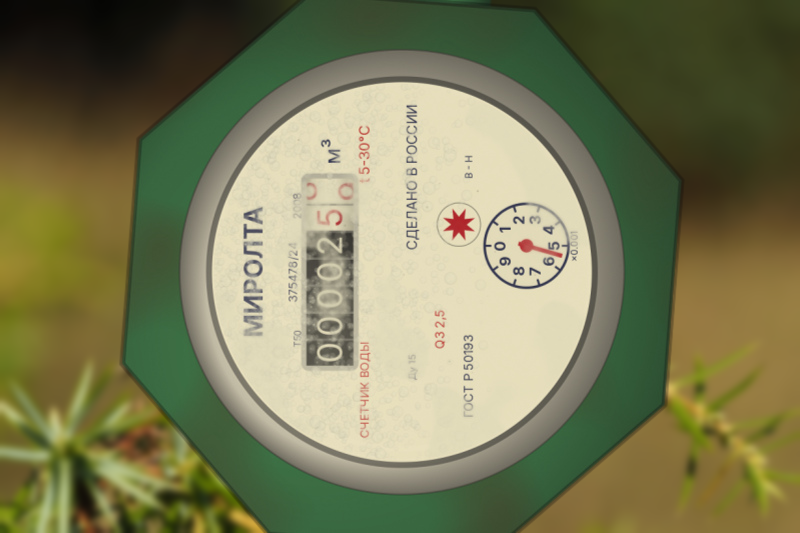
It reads **2.585** m³
